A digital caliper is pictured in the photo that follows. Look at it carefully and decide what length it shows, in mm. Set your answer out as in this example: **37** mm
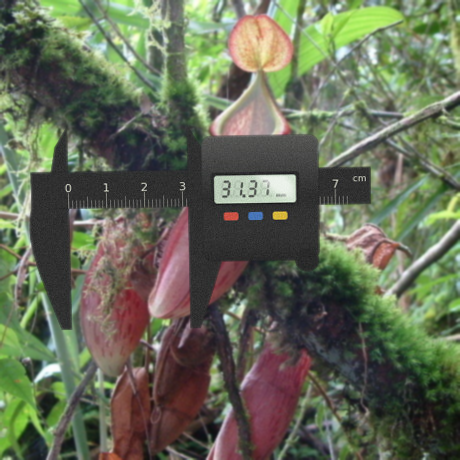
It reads **31.37** mm
